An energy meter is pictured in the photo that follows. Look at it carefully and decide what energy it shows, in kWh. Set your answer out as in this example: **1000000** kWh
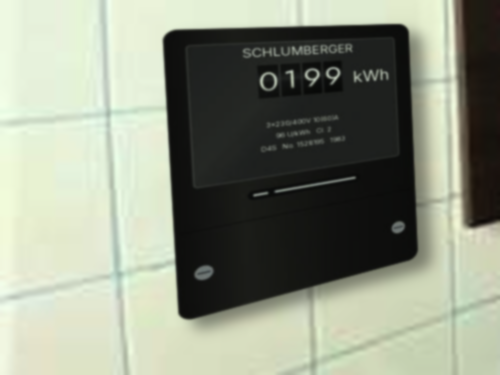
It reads **199** kWh
